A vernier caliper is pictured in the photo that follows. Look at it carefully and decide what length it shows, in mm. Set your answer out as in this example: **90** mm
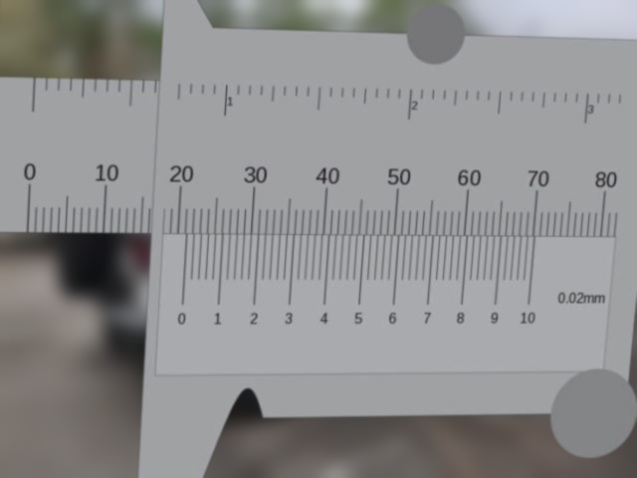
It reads **21.2** mm
